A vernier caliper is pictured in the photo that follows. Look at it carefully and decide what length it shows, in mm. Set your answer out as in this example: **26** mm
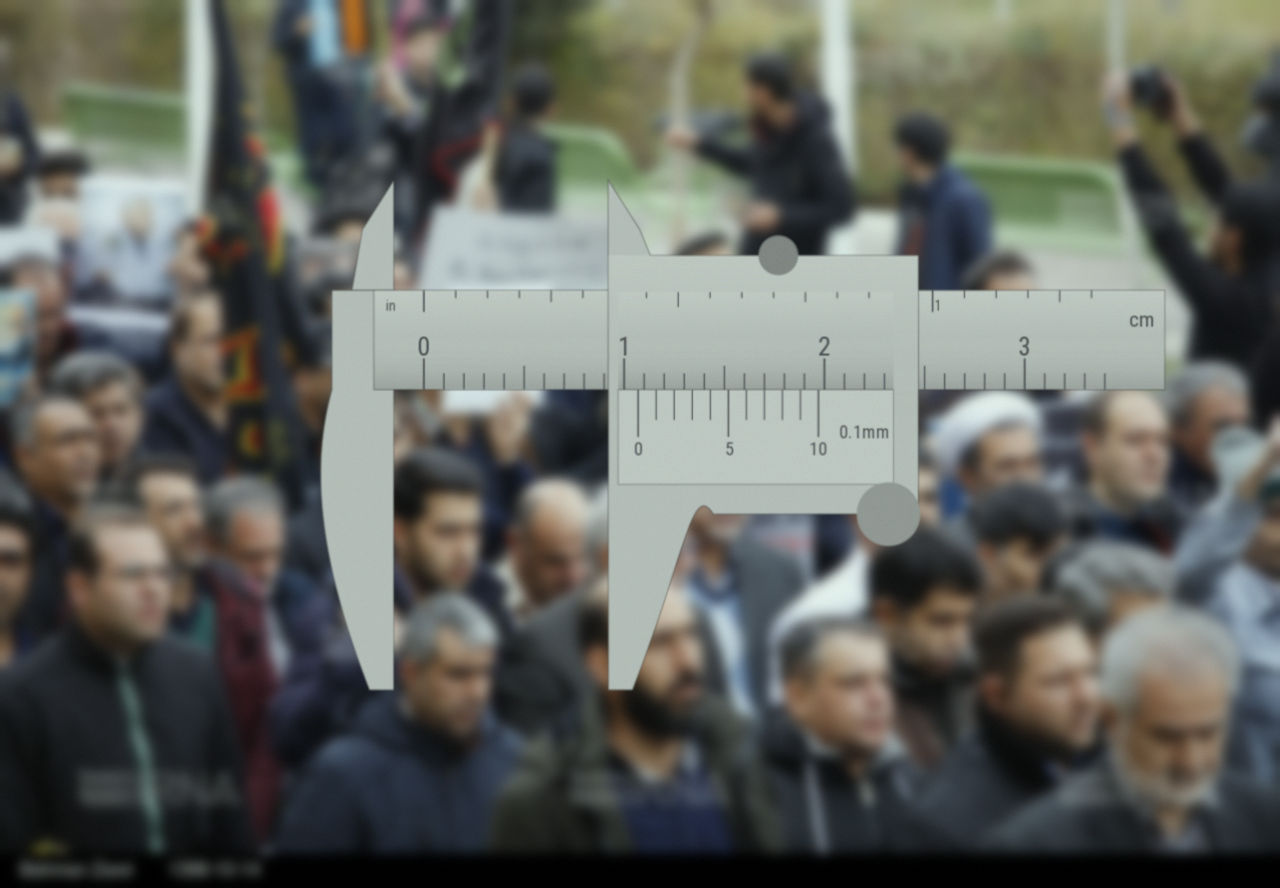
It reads **10.7** mm
